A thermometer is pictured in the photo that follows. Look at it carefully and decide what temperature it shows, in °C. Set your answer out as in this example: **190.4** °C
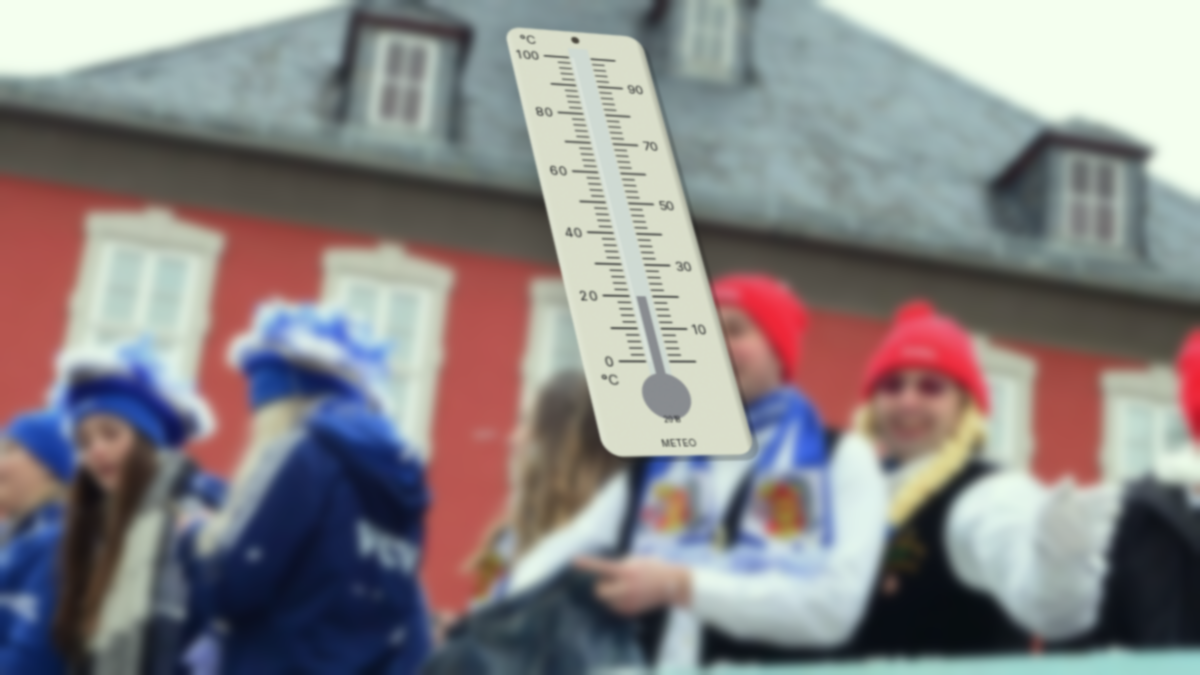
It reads **20** °C
